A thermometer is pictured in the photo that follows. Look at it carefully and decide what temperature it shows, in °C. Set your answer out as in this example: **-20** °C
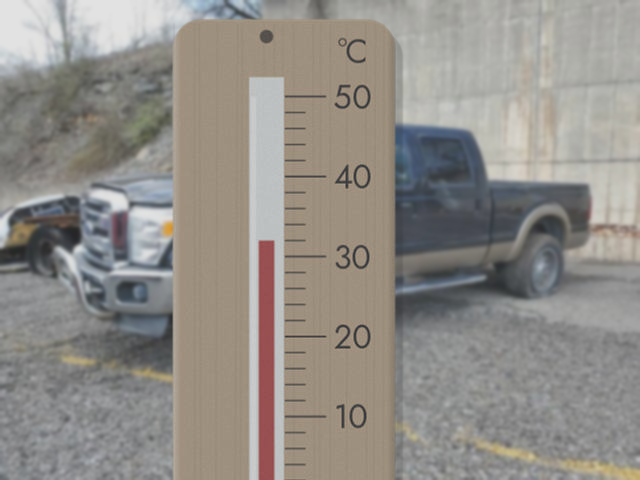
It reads **32** °C
